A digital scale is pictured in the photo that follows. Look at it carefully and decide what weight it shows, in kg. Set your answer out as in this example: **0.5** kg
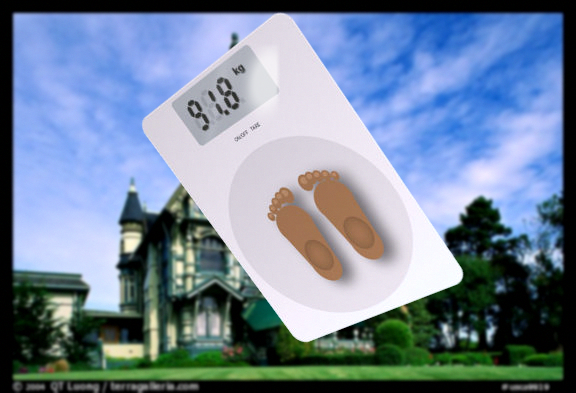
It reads **91.8** kg
